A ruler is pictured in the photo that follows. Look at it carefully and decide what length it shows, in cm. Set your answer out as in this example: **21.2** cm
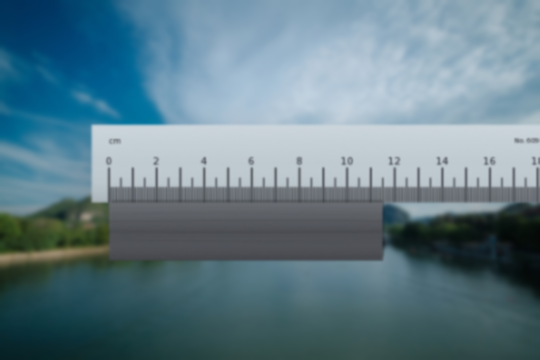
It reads **11.5** cm
